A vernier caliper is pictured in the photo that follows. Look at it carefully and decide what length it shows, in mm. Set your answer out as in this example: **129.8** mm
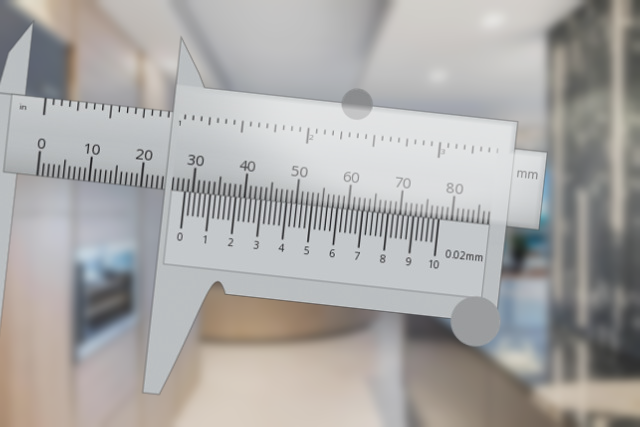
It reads **28.5** mm
